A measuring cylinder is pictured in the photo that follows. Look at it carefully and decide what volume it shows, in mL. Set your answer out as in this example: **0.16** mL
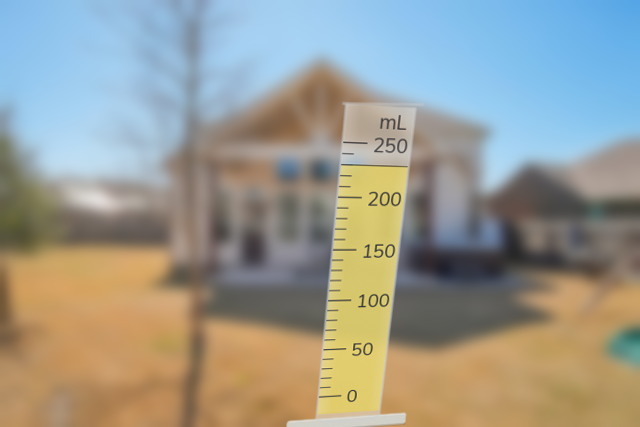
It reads **230** mL
